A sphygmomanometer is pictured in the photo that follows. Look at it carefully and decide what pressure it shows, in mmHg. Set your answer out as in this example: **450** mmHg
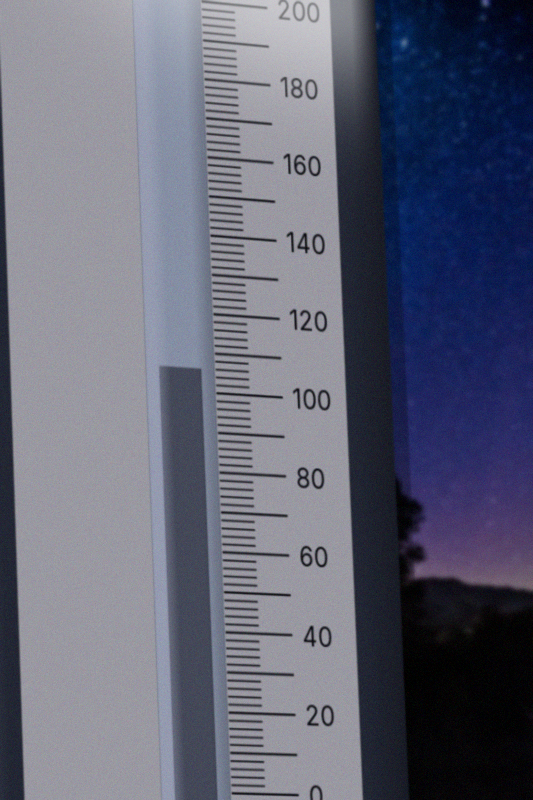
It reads **106** mmHg
